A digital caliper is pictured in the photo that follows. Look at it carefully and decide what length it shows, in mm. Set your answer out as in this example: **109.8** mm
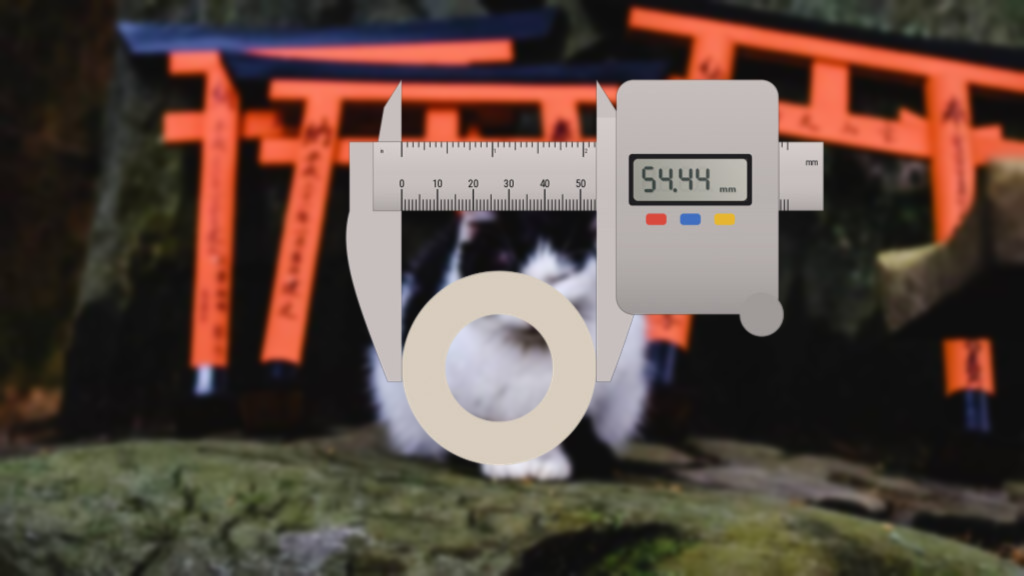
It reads **54.44** mm
